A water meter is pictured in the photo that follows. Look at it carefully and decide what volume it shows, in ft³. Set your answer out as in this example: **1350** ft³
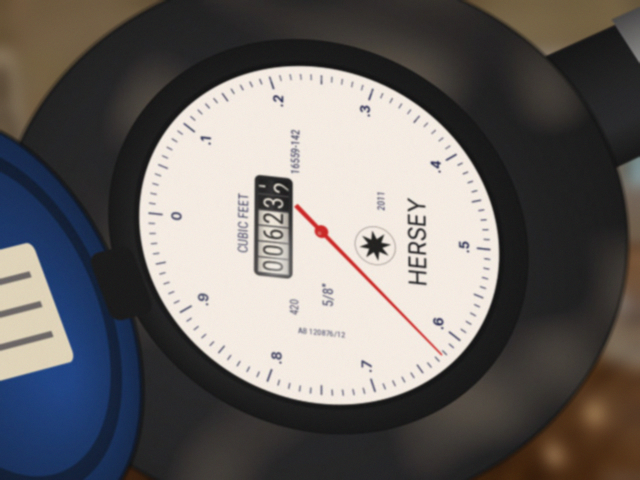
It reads **6231.62** ft³
